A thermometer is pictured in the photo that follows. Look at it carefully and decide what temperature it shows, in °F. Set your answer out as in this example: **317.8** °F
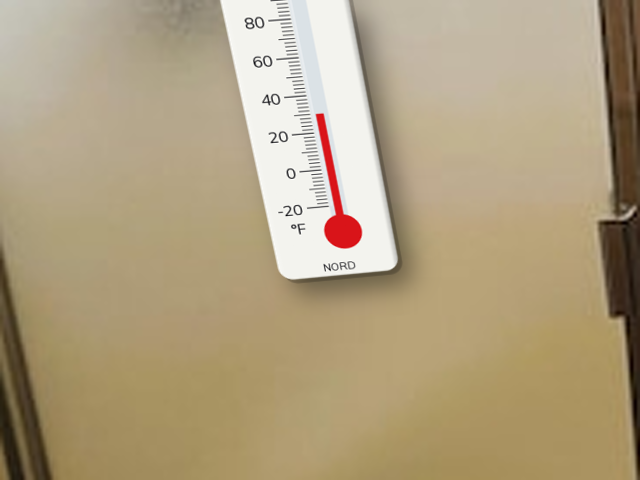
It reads **30** °F
